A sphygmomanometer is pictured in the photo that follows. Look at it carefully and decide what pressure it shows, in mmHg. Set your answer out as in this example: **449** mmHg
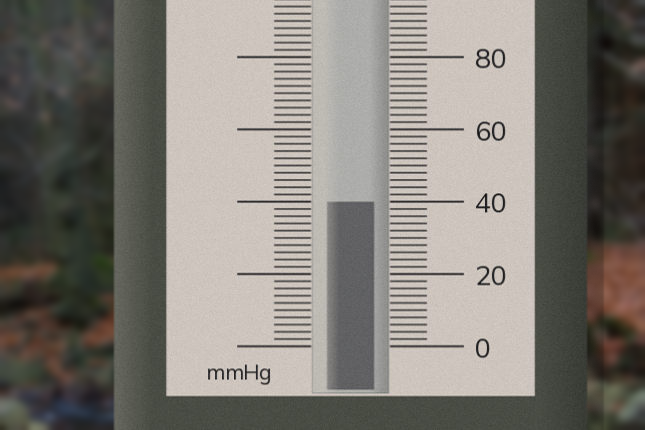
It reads **40** mmHg
